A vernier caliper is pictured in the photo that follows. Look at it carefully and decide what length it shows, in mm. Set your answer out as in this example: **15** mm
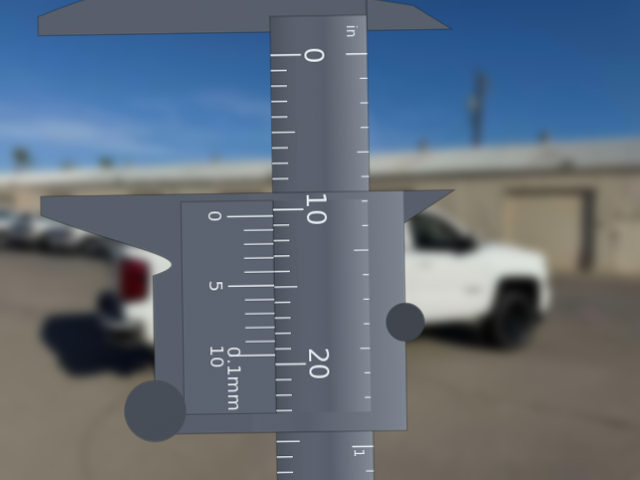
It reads **10.4** mm
